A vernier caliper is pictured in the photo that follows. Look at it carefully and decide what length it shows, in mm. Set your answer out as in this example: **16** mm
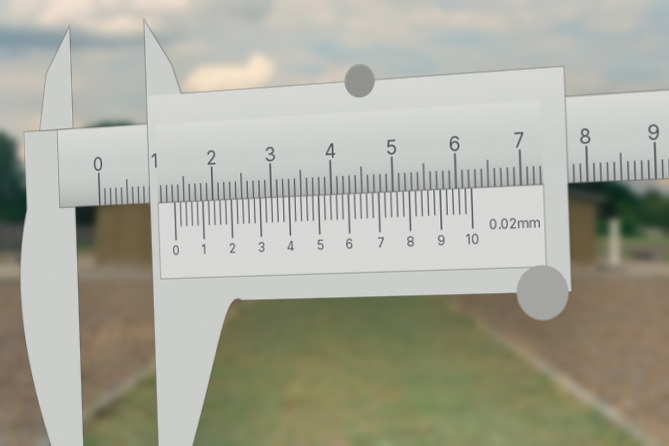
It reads **13.4** mm
